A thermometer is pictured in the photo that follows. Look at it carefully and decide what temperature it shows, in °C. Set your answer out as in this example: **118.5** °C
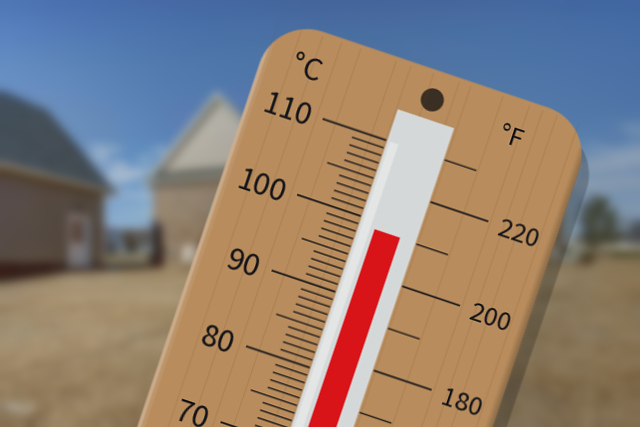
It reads **99** °C
